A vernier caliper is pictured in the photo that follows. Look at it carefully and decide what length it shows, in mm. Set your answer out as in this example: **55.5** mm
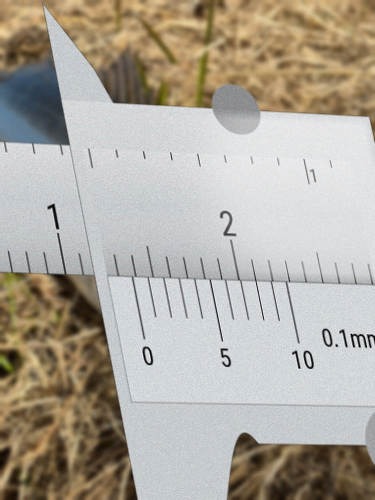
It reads **13.8** mm
